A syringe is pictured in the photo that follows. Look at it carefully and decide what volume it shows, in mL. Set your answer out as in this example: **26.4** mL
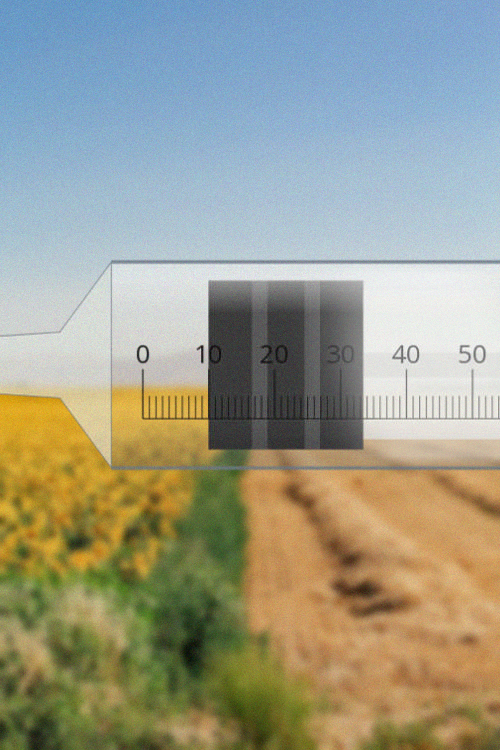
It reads **10** mL
